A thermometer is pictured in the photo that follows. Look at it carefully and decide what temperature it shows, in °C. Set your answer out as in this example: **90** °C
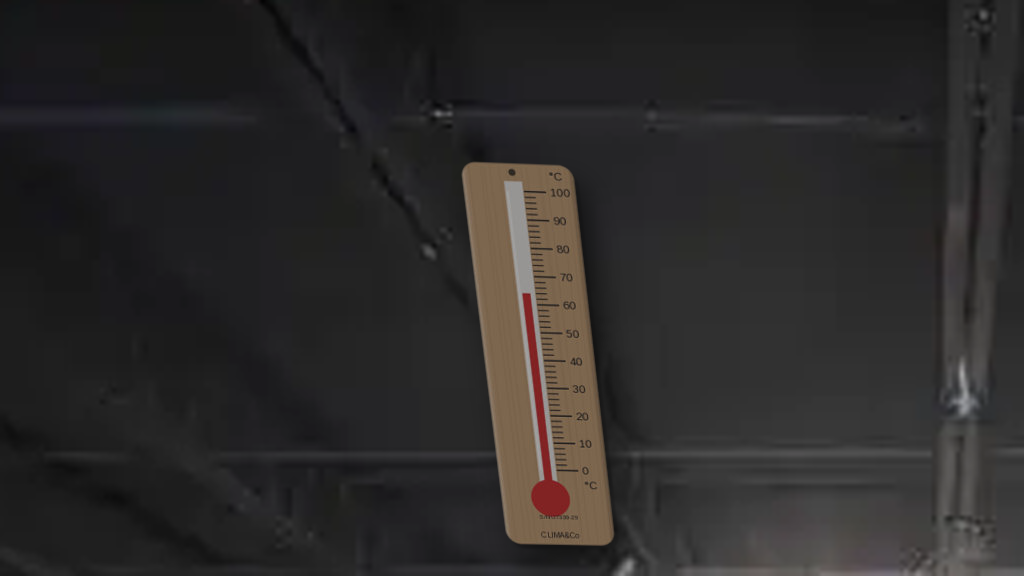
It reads **64** °C
